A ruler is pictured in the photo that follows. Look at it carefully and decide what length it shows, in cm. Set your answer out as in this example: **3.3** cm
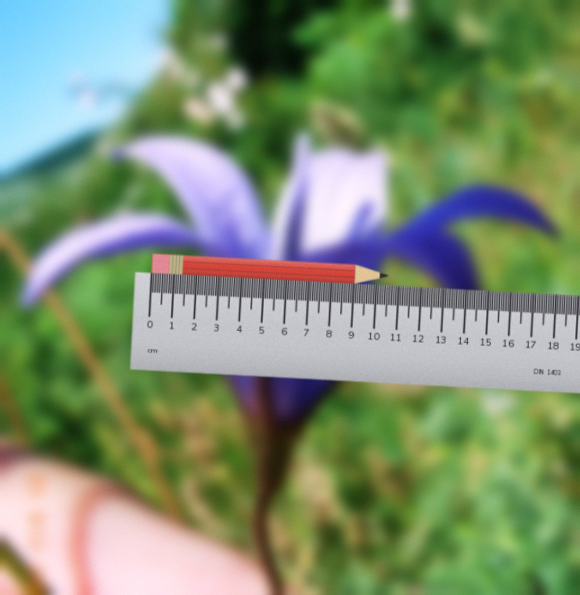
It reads **10.5** cm
